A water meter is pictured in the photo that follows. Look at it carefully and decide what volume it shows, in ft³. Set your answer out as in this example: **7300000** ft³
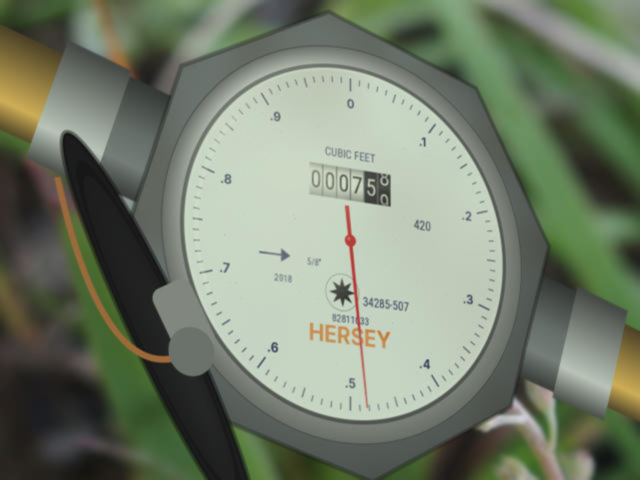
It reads **758.48** ft³
